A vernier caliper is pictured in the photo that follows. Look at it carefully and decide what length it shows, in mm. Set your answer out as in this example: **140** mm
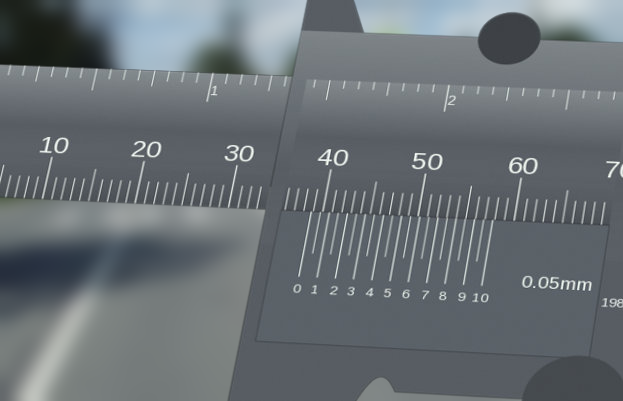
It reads **38.8** mm
